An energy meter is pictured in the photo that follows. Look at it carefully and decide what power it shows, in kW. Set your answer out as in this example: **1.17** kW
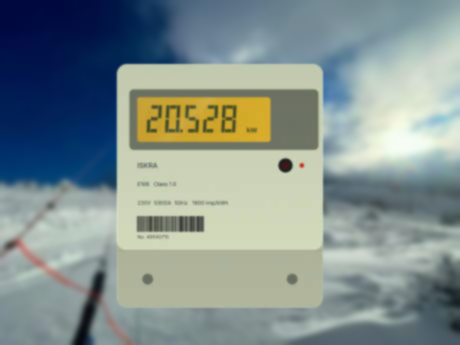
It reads **20.528** kW
